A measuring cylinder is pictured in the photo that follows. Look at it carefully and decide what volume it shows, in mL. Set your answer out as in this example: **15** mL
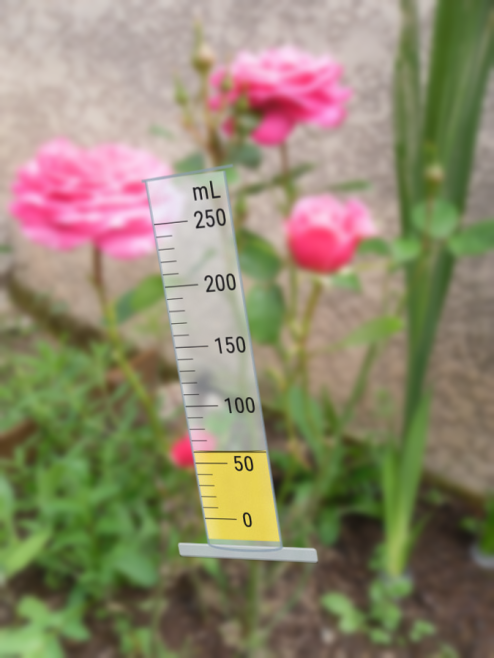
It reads **60** mL
